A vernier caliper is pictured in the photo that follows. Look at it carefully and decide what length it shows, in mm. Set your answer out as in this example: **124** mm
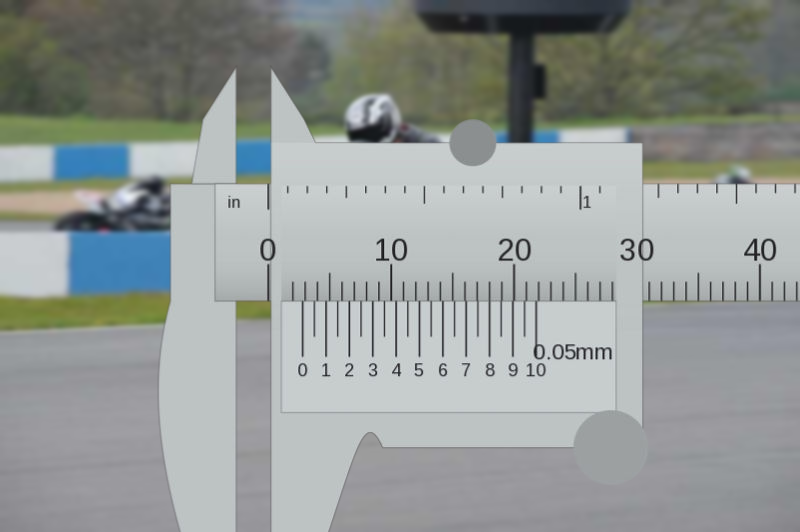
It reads **2.8** mm
